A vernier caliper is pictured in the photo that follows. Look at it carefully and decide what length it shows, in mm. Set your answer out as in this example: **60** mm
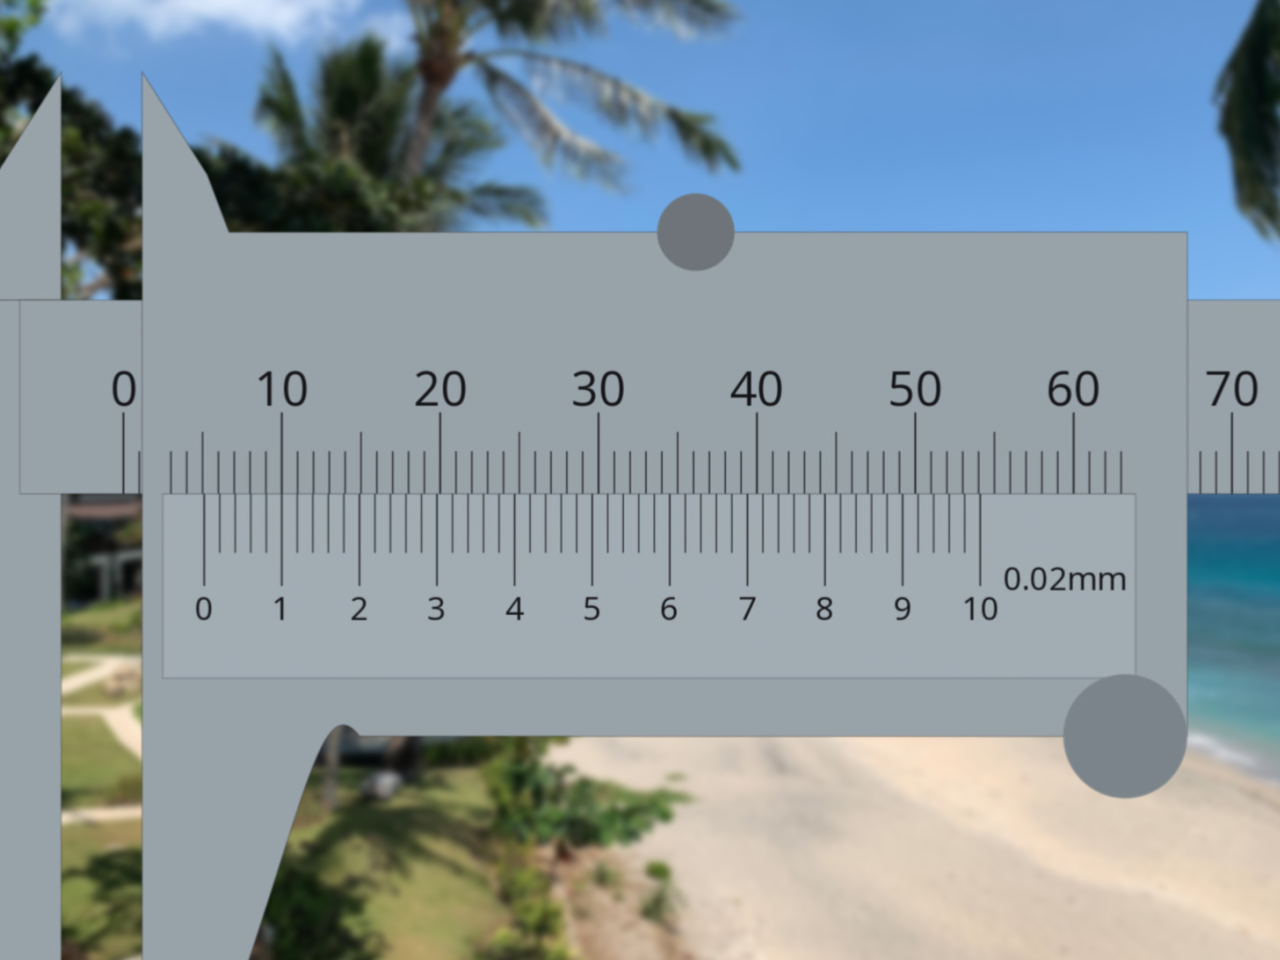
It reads **5.1** mm
